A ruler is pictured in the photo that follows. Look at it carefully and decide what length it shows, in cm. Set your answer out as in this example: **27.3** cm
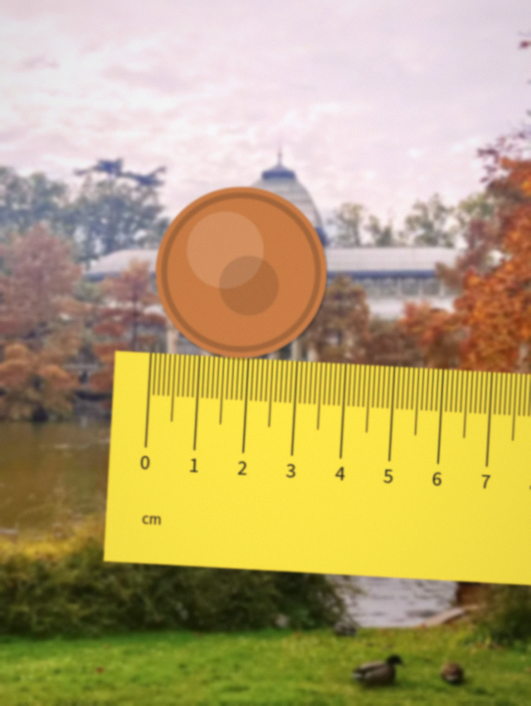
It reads **3.5** cm
